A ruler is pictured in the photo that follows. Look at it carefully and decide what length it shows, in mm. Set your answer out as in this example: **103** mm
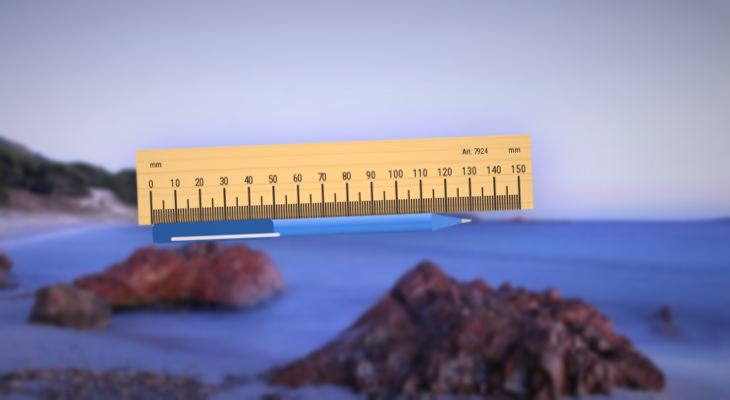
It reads **130** mm
